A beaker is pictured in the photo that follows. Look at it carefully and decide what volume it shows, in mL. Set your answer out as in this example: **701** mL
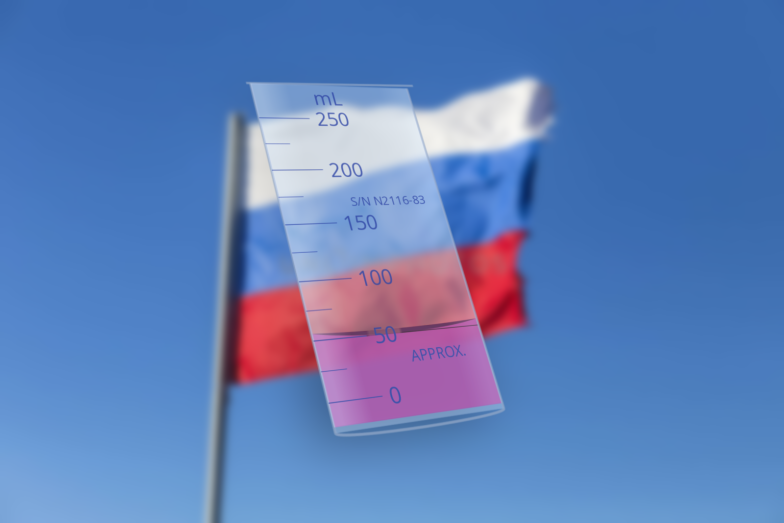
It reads **50** mL
